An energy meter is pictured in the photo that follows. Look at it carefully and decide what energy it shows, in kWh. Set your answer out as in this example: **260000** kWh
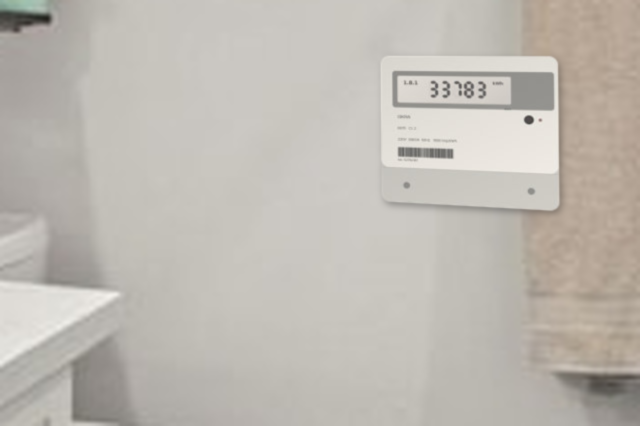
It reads **33783** kWh
